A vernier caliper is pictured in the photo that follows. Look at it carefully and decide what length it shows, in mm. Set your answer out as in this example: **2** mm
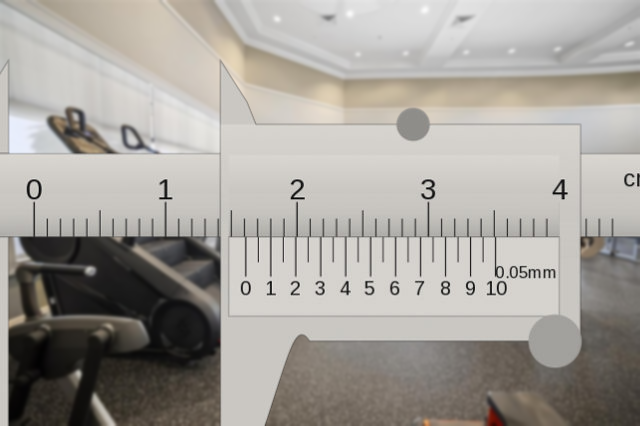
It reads **16.1** mm
